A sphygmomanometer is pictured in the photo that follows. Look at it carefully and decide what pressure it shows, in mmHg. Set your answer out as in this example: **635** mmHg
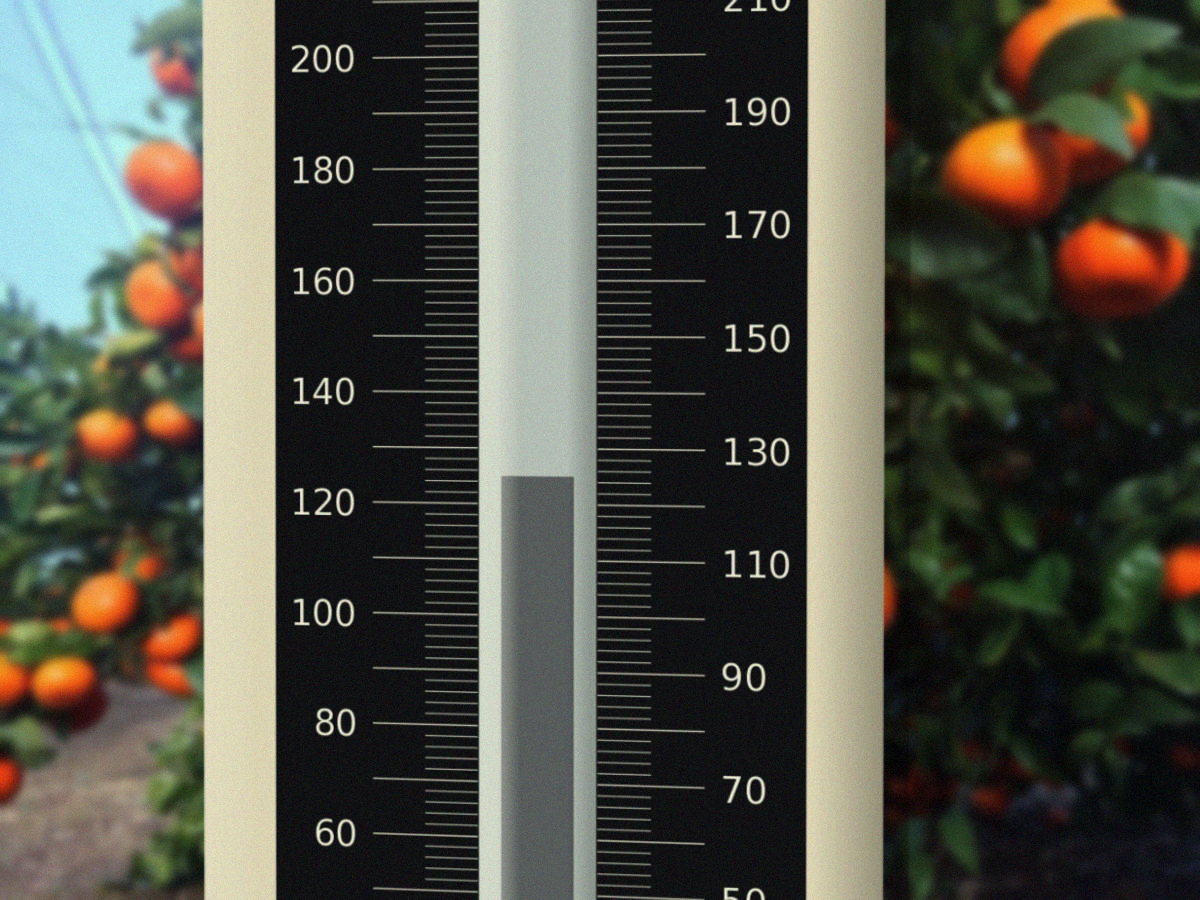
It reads **125** mmHg
